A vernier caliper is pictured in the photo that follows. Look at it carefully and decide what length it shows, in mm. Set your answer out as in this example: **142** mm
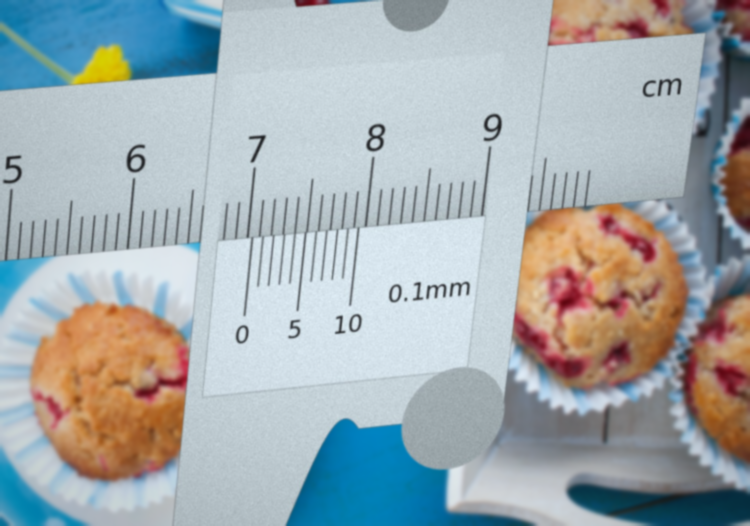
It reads **70.4** mm
